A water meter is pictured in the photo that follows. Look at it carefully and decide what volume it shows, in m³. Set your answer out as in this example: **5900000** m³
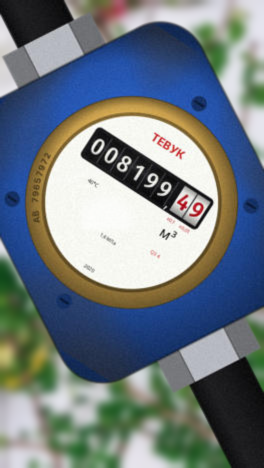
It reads **8199.49** m³
